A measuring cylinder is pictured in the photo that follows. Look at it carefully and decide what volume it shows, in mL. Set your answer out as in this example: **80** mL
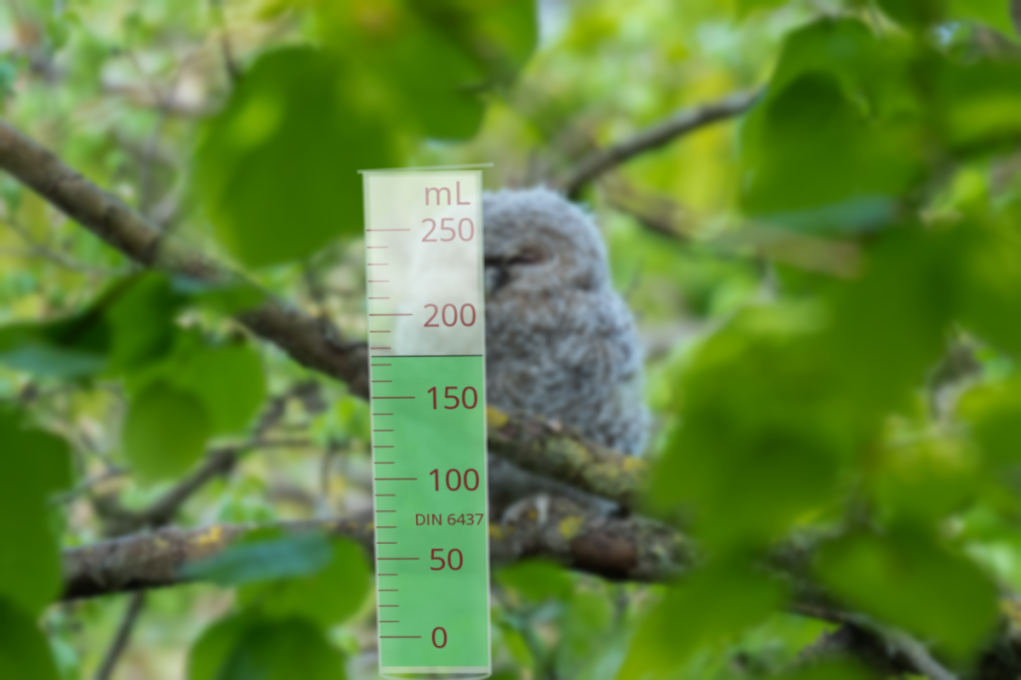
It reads **175** mL
